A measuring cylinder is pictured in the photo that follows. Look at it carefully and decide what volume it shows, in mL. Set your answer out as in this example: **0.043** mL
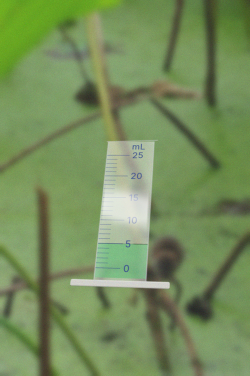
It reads **5** mL
